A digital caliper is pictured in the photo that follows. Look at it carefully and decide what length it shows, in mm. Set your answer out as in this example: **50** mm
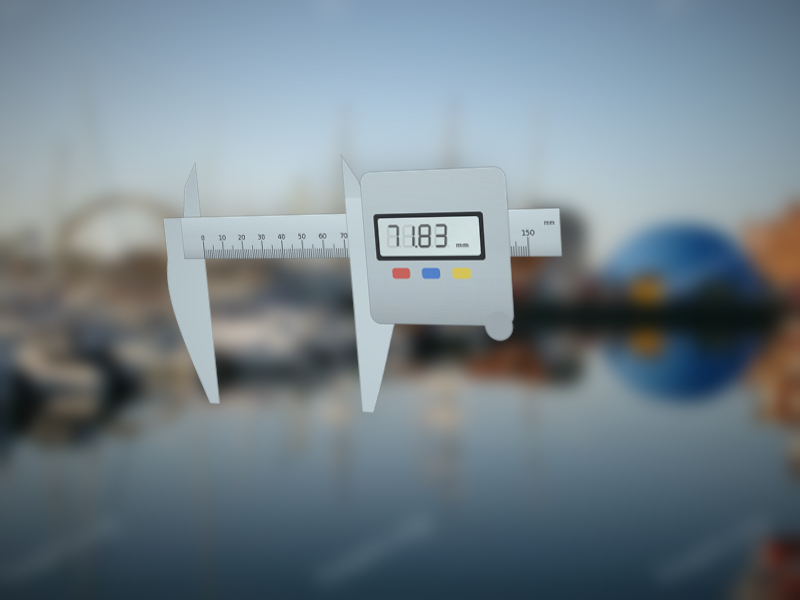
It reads **71.83** mm
